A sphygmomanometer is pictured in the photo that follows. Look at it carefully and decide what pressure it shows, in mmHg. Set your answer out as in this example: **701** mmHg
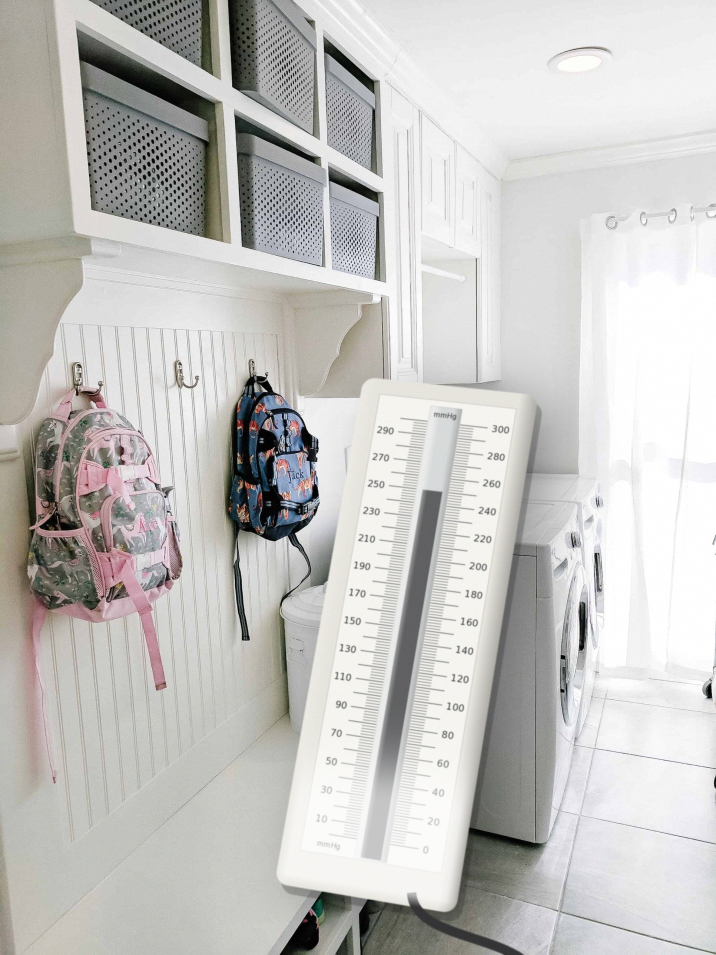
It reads **250** mmHg
